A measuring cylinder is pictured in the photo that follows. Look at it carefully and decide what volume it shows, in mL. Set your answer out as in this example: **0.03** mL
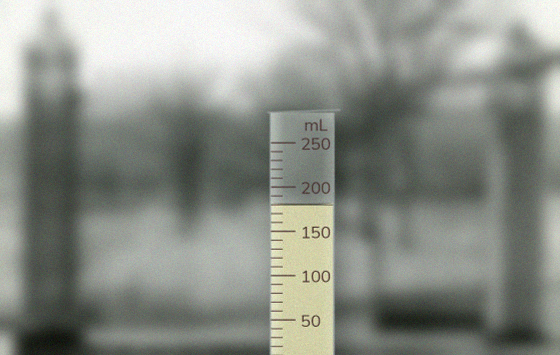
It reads **180** mL
